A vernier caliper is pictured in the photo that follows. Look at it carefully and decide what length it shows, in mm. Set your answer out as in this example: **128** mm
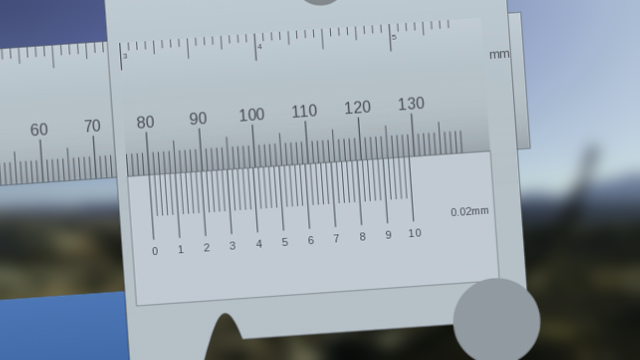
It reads **80.0** mm
